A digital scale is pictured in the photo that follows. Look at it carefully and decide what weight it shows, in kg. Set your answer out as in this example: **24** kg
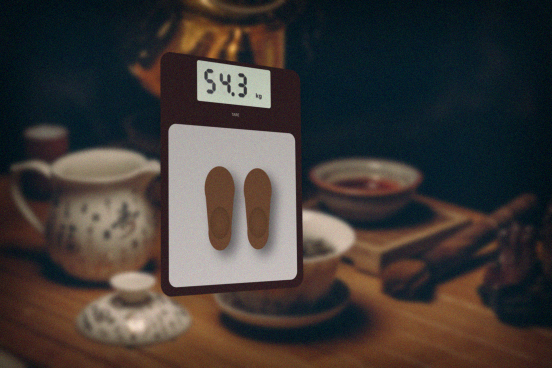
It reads **54.3** kg
